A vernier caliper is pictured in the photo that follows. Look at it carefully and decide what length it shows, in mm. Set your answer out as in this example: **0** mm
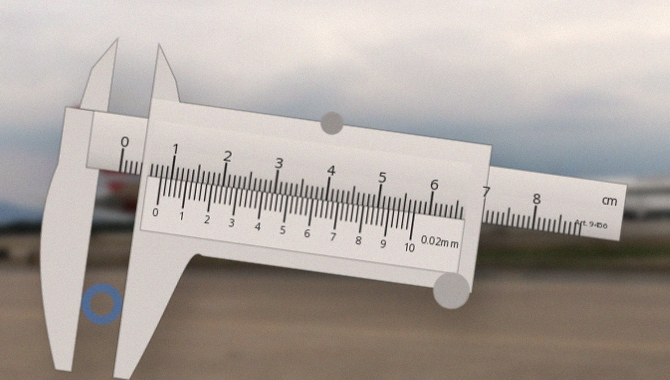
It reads **8.0** mm
